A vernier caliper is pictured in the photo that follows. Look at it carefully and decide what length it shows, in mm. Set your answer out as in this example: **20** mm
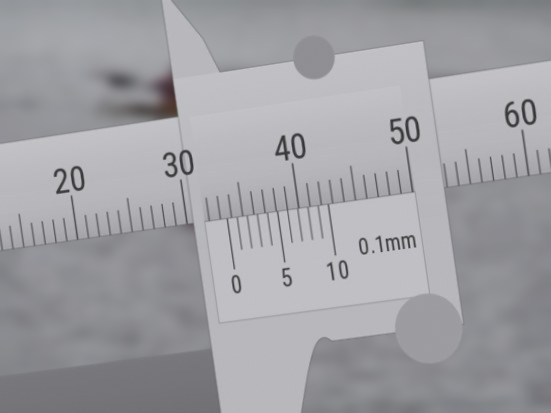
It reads **33.6** mm
